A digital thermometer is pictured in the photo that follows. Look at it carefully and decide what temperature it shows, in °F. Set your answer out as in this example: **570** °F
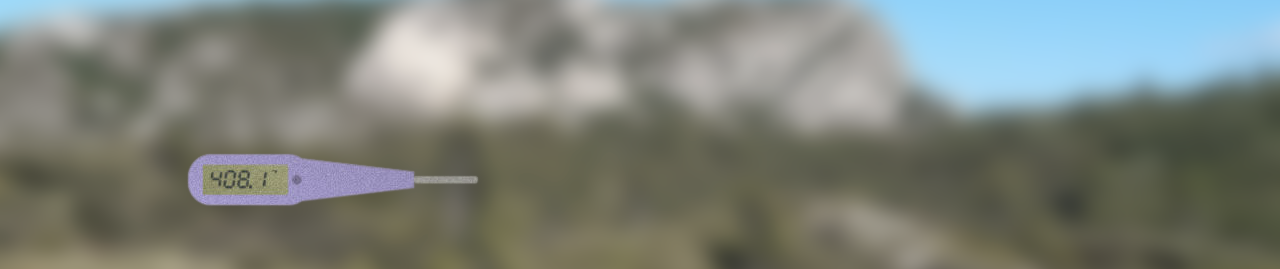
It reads **408.1** °F
